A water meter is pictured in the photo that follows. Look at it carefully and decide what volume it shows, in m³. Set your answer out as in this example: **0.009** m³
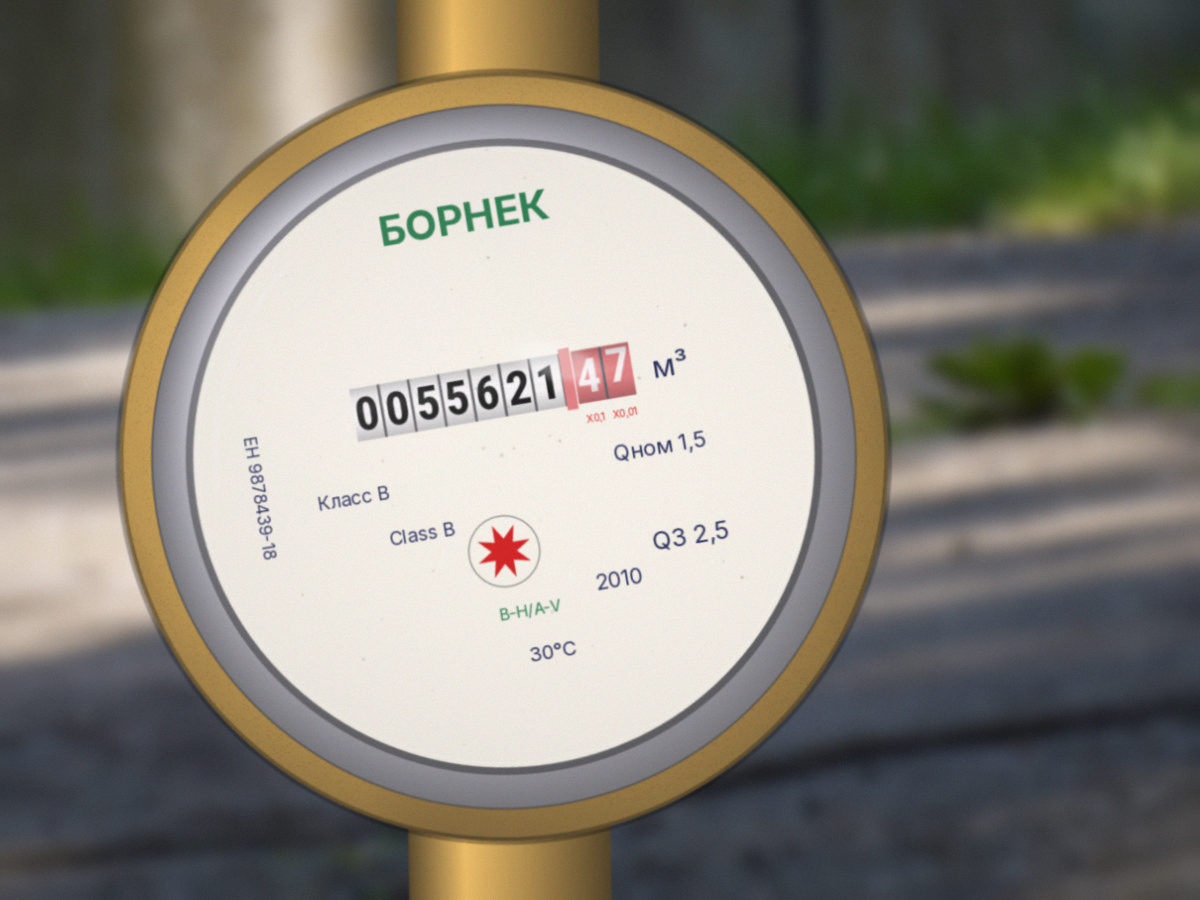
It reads **55621.47** m³
